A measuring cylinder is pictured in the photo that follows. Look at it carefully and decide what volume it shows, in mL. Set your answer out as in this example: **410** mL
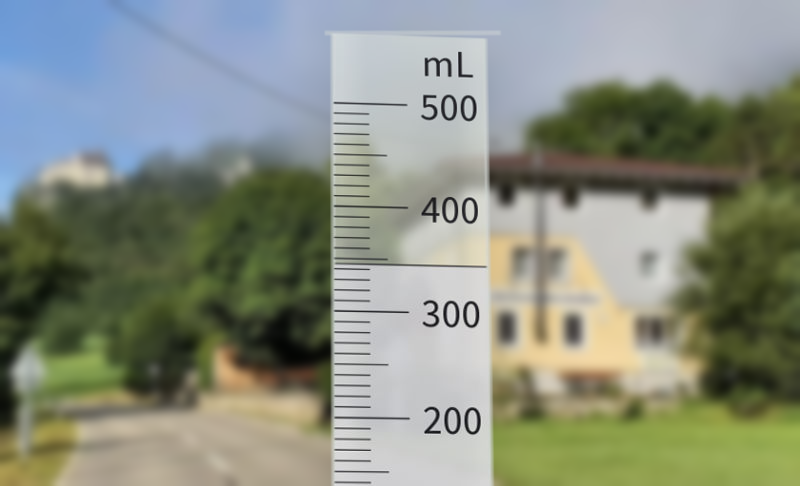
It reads **345** mL
